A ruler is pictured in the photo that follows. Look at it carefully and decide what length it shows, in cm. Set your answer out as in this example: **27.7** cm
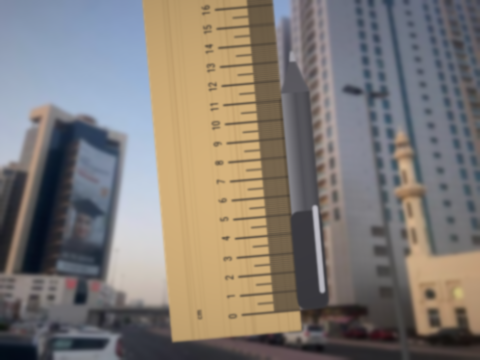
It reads **13.5** cm
